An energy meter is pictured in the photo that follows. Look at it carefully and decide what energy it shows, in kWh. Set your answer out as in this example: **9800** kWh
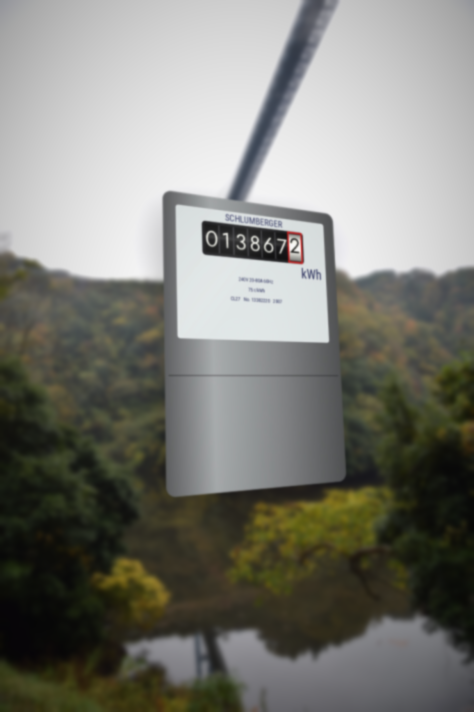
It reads **13867.2** kWh
